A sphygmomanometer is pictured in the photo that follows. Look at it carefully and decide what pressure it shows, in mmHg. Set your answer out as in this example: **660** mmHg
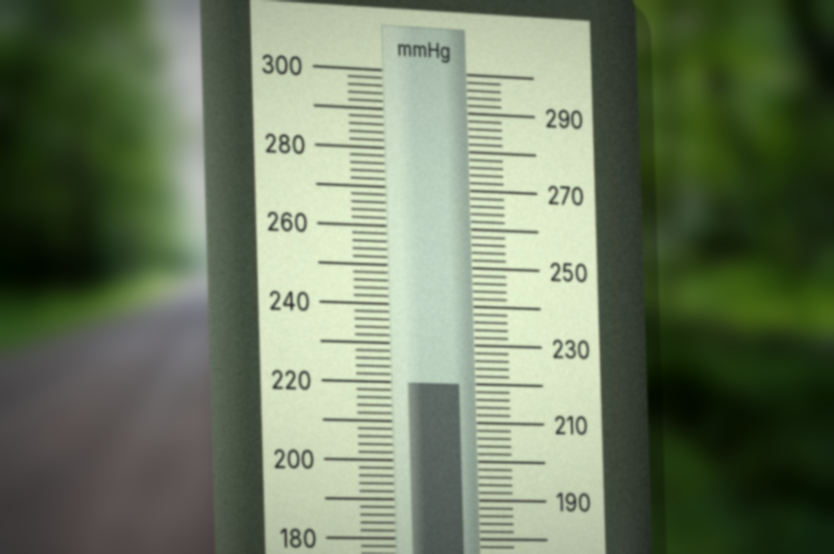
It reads **220** mmHg
